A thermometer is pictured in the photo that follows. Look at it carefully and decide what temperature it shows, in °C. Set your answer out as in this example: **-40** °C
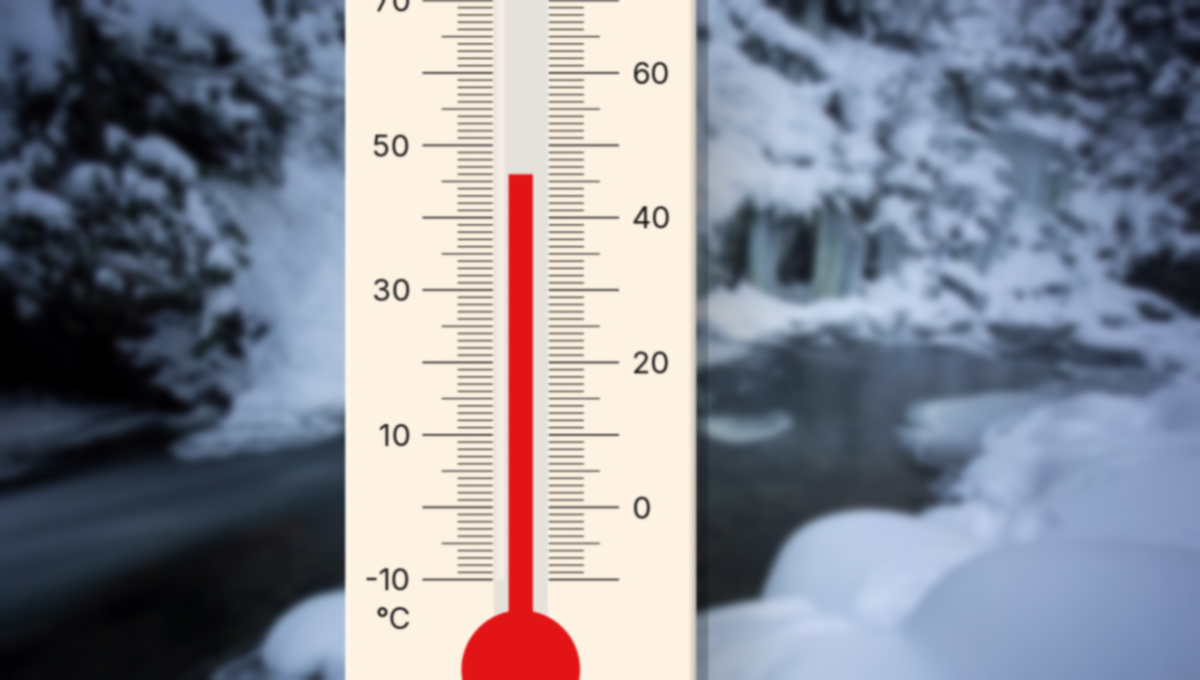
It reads **46** °C
